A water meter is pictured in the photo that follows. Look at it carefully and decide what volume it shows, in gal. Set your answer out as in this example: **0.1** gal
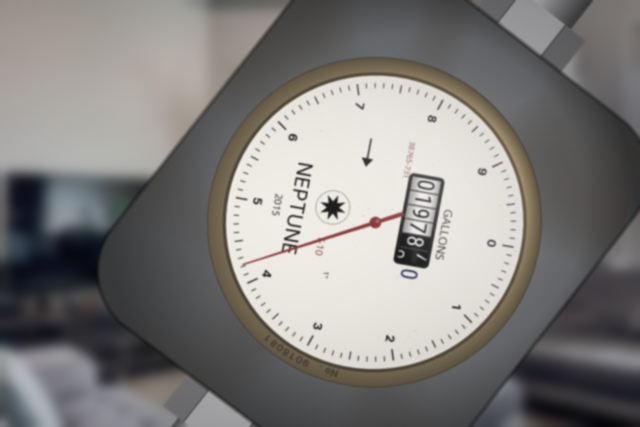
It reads **197874.2** gal
